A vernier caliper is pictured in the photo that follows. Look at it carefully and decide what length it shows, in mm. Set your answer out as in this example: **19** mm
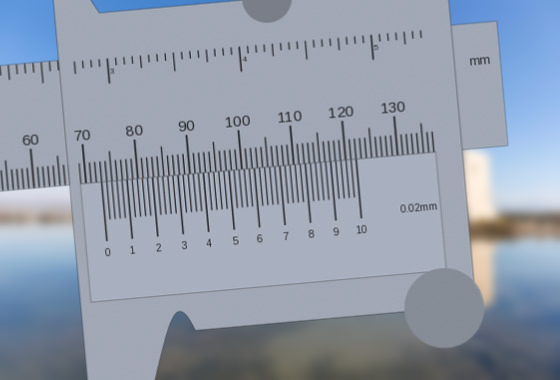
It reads **73.0** mm
